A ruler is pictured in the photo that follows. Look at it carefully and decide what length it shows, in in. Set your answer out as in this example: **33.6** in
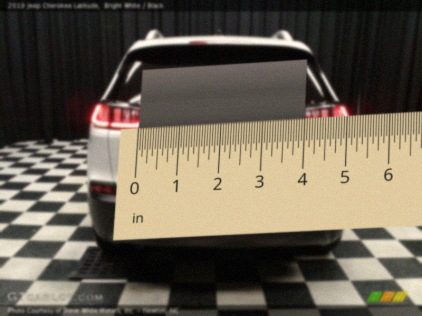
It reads **4** in
